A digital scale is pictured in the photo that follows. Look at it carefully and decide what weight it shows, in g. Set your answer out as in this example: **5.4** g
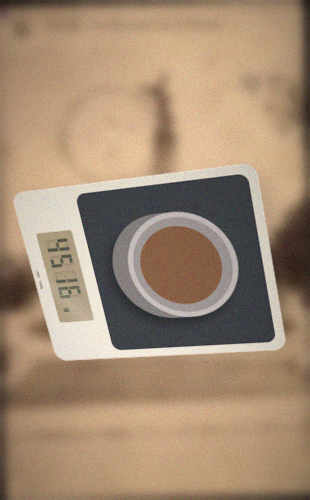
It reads **4516** g
